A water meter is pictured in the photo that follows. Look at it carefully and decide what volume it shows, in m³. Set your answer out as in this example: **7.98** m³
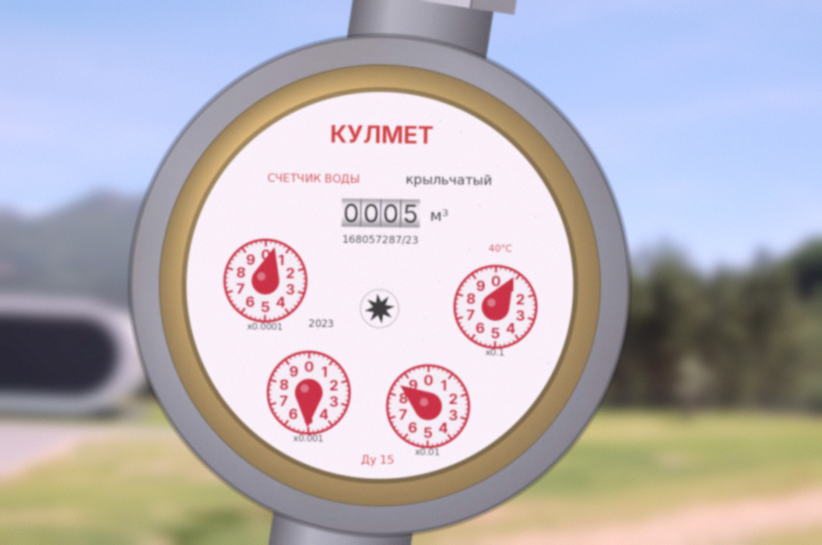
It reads **5.0850** m³
